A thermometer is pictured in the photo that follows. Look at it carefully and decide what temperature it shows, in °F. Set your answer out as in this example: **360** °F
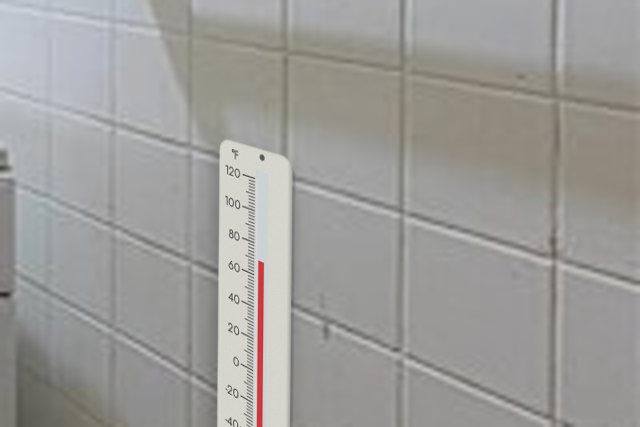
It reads **70** °F
